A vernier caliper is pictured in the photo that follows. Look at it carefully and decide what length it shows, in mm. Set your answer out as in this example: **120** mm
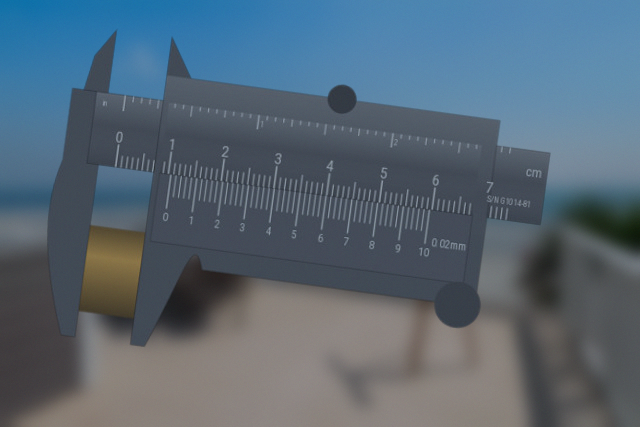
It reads **10.5** mm
